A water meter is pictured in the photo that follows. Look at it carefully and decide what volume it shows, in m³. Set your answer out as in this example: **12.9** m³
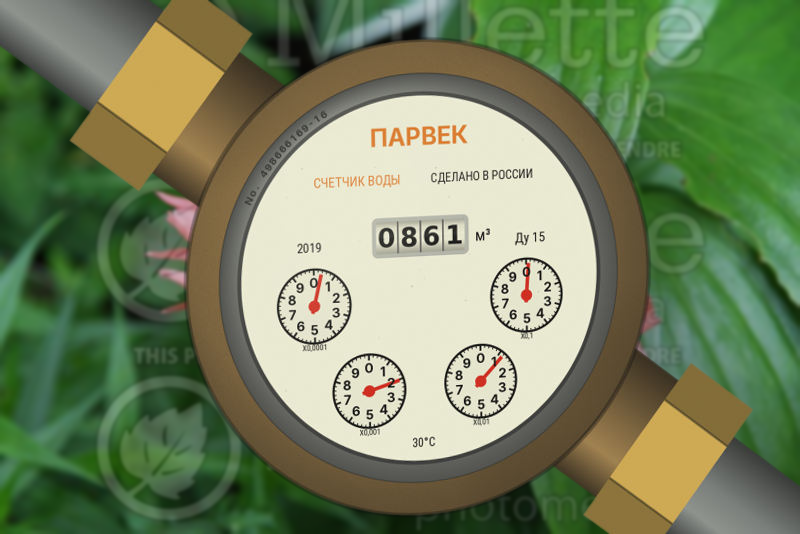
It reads **861.0120** m³
